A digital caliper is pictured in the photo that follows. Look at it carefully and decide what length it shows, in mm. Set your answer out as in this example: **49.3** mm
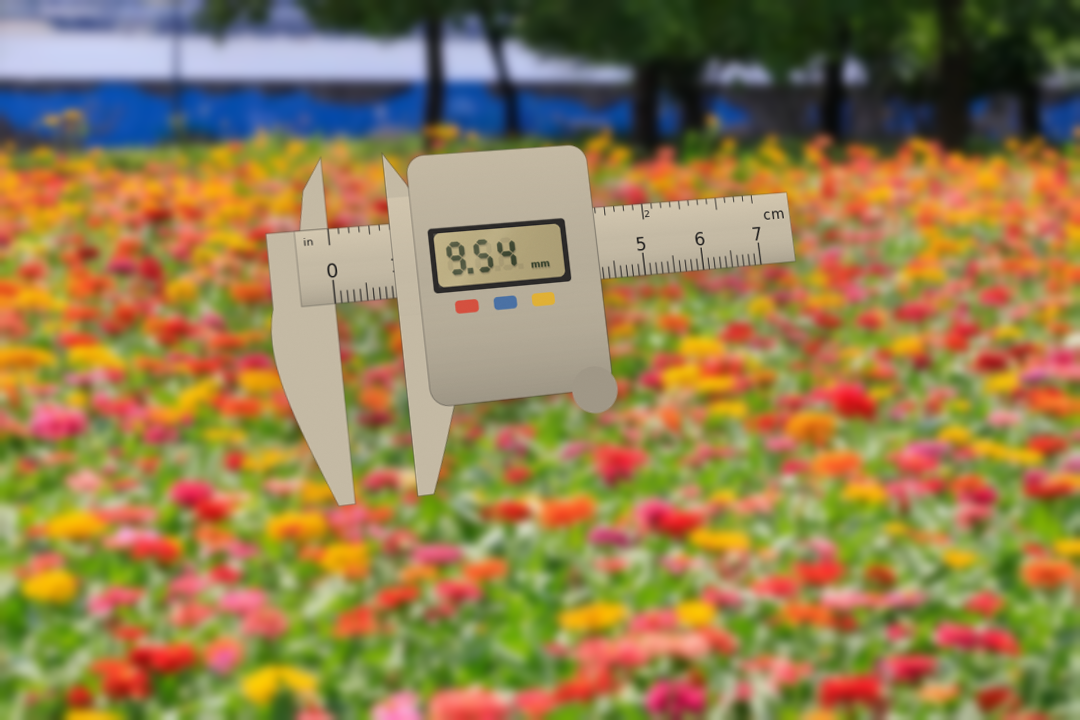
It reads **9.54** mm
